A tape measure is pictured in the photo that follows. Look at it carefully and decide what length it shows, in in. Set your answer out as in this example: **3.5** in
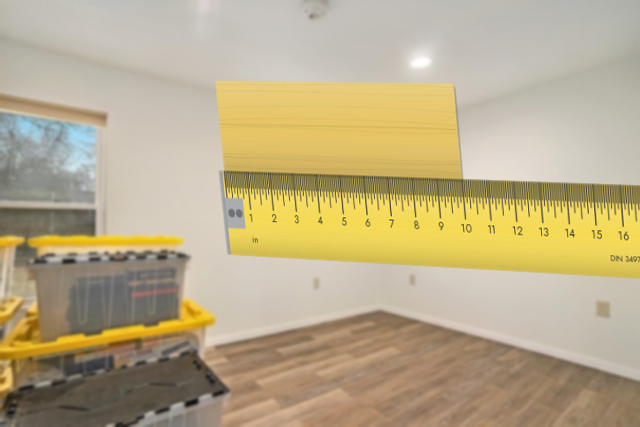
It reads **10** in
